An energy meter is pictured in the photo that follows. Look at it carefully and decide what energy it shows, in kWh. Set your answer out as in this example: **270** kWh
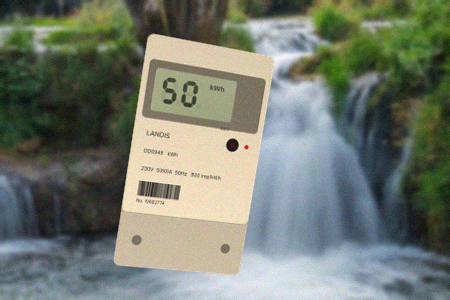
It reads **50** kWh
